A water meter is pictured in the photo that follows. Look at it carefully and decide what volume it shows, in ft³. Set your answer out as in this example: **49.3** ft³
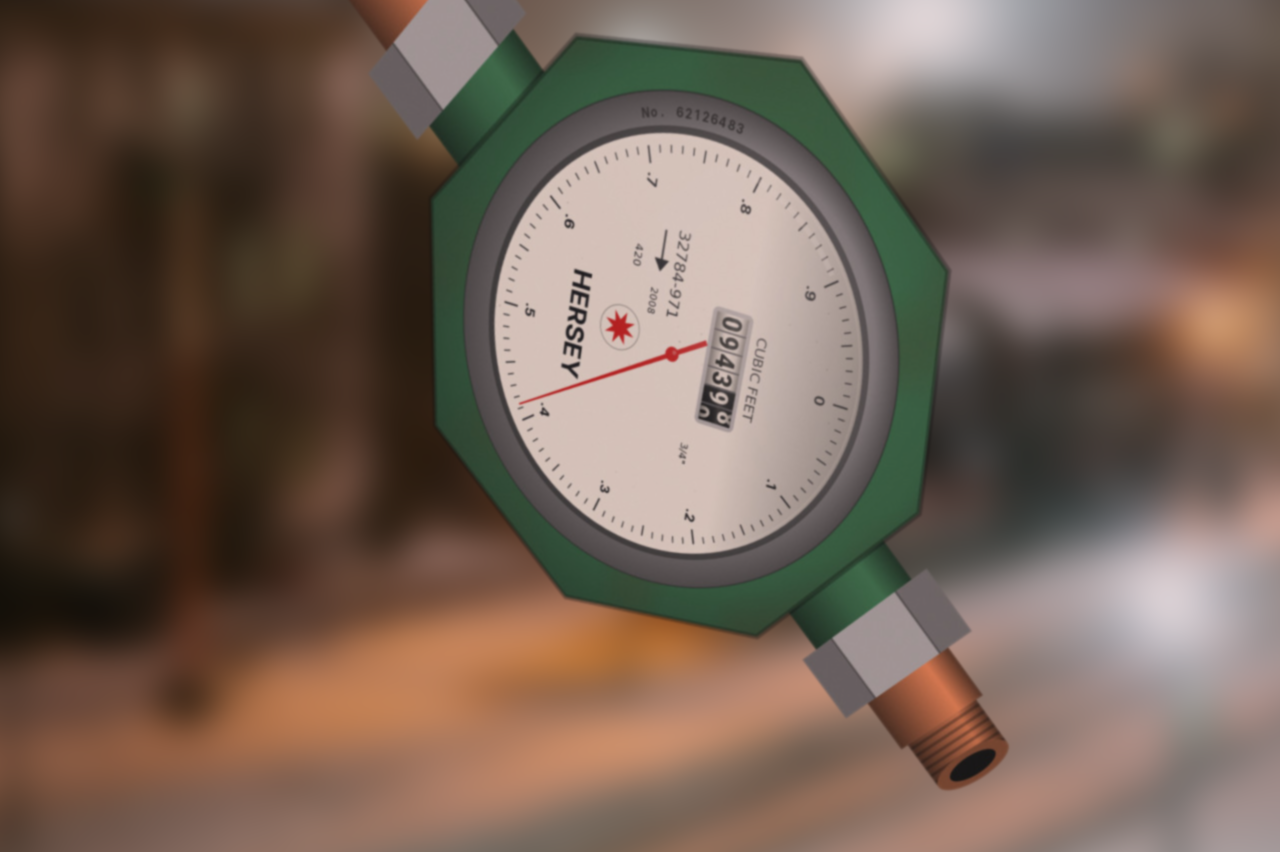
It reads **94398.41** ft³
